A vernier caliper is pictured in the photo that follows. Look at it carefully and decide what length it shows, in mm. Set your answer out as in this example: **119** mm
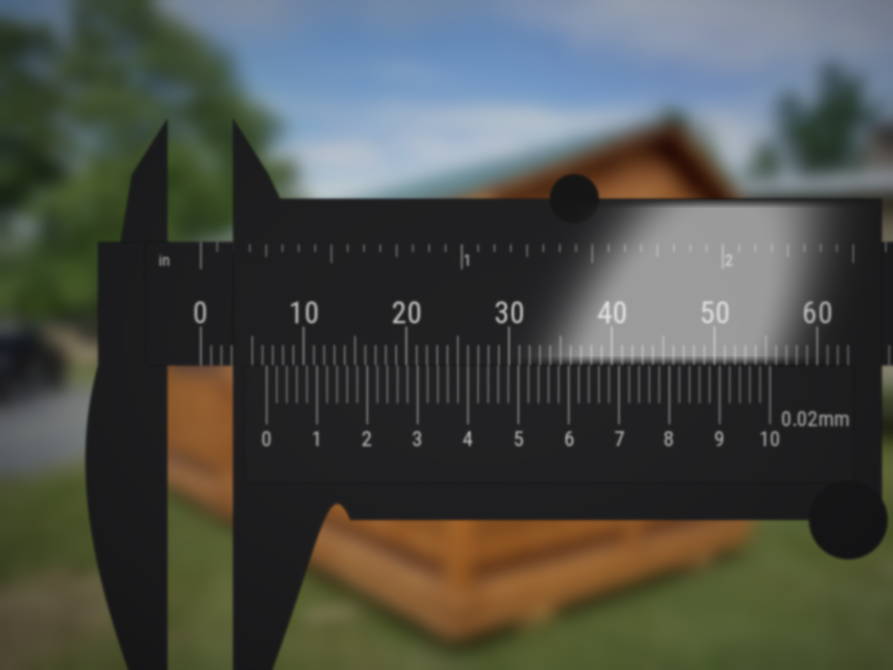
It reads **6.4** mm
